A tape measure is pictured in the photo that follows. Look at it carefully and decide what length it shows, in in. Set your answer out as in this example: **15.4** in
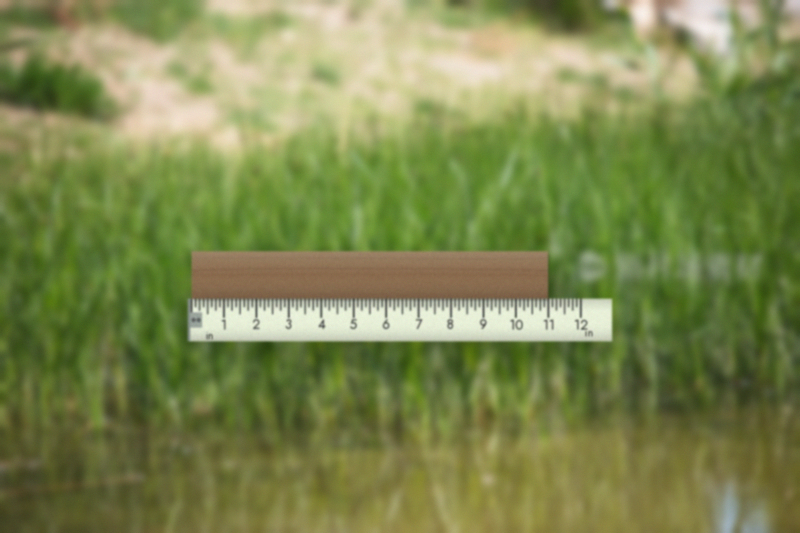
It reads **11** in
